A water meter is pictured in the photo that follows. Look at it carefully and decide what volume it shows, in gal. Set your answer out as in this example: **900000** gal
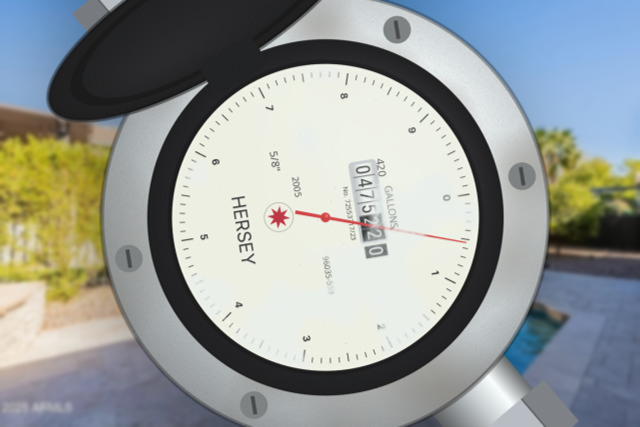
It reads **475220.5** gal
